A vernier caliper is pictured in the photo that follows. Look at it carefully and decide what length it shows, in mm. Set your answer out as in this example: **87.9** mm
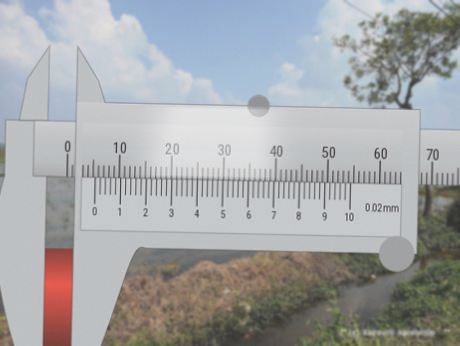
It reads **5.4** mm
